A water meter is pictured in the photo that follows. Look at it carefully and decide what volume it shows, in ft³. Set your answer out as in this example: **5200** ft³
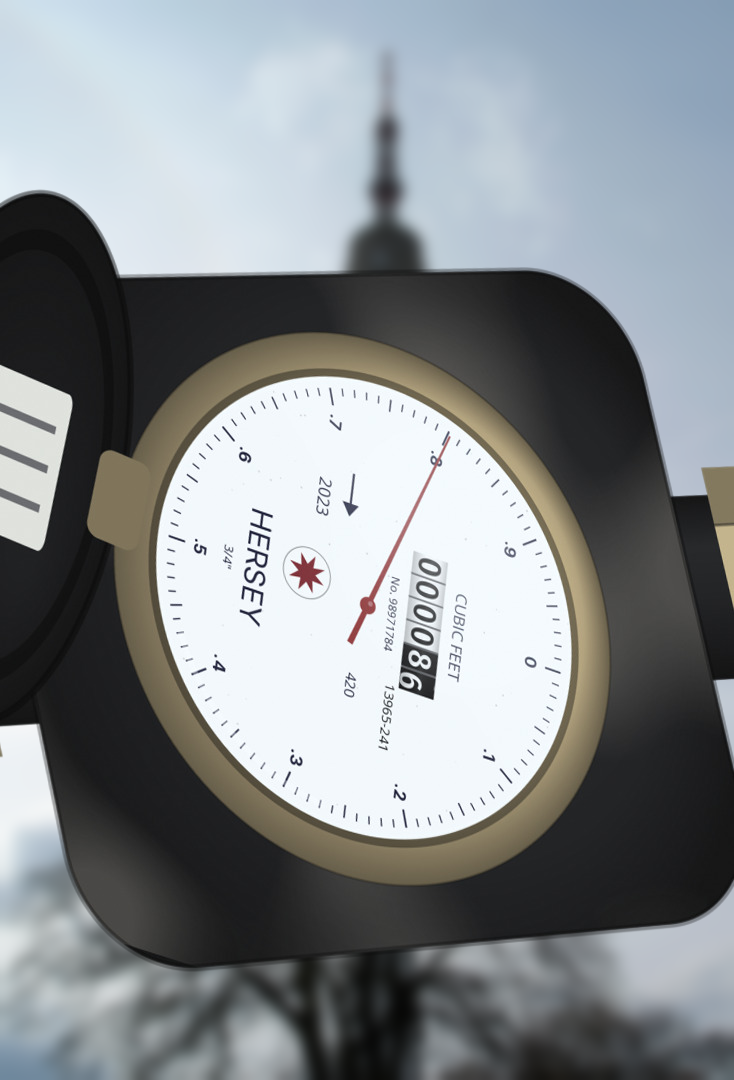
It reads **85.80** ft³
